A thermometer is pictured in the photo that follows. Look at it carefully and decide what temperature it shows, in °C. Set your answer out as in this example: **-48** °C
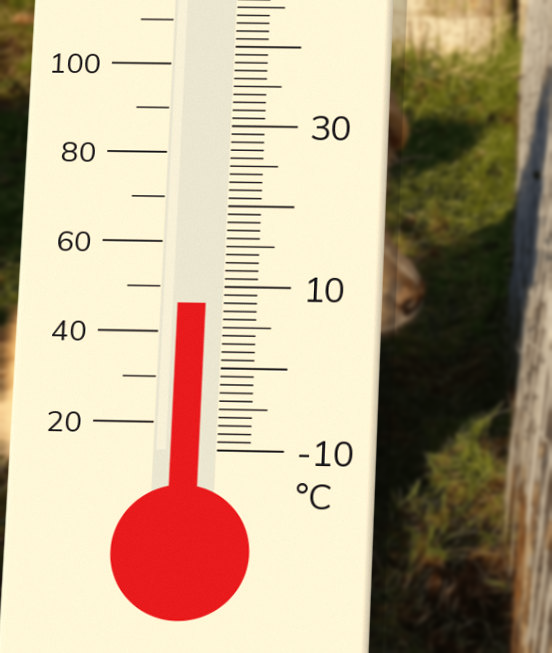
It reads **8** °C
